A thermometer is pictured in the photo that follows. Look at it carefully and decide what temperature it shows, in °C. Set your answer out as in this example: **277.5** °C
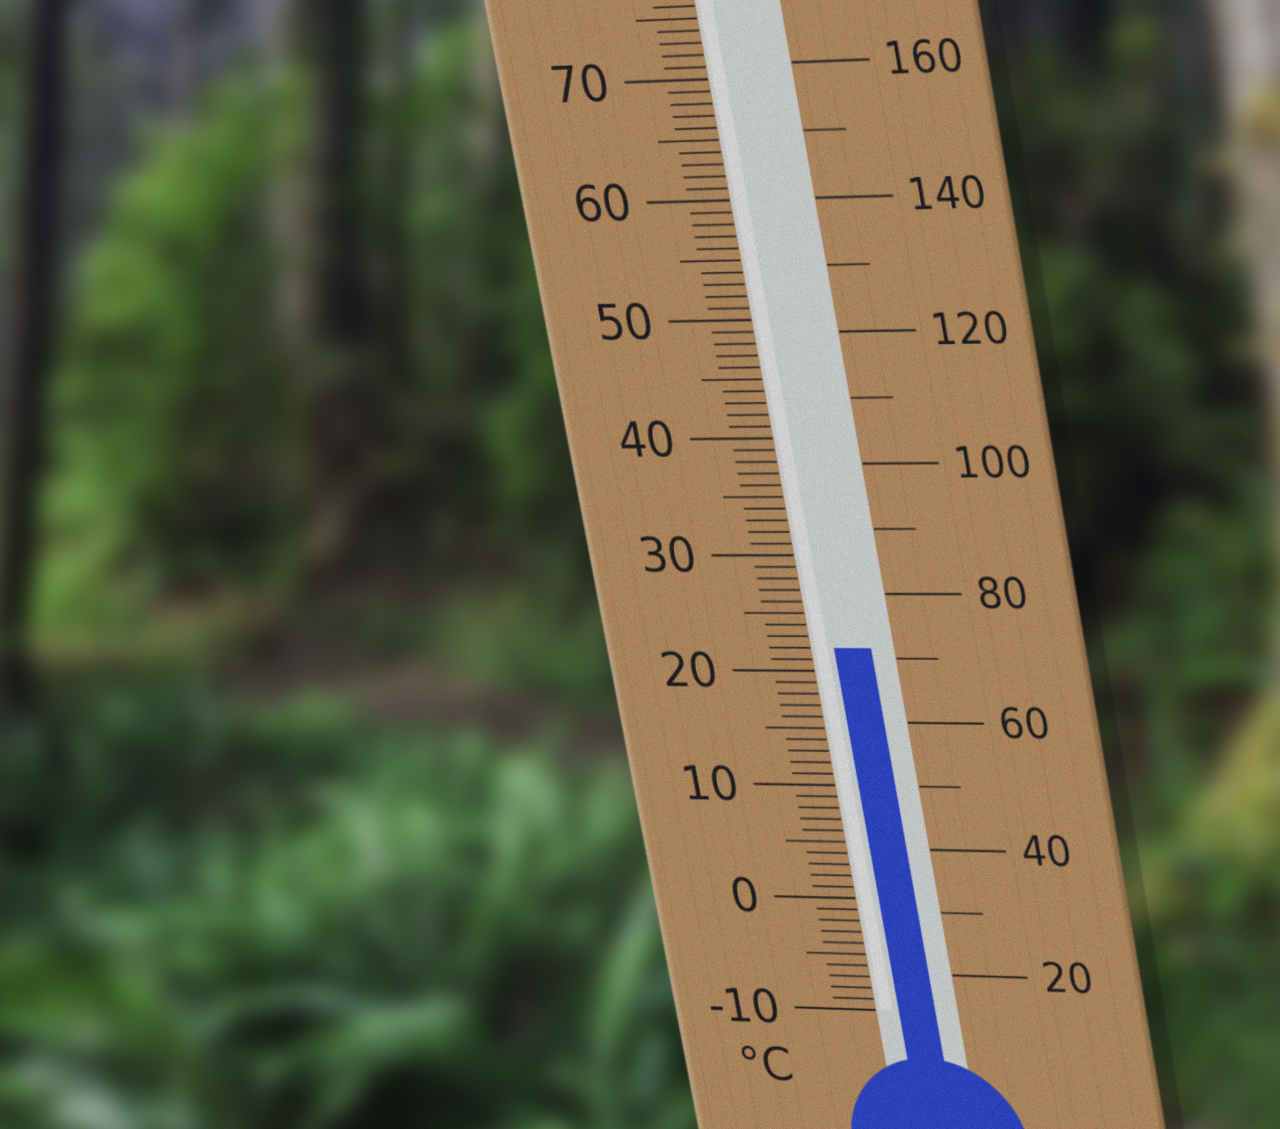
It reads **22** °C
